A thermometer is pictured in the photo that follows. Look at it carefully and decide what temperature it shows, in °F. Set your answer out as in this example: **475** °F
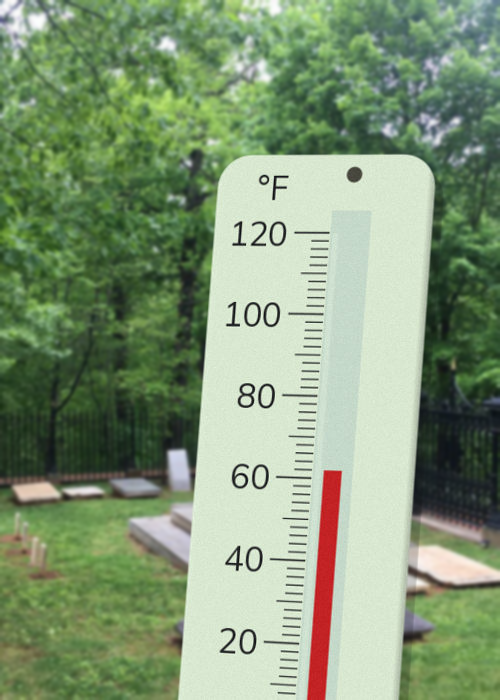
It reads **62** °F
